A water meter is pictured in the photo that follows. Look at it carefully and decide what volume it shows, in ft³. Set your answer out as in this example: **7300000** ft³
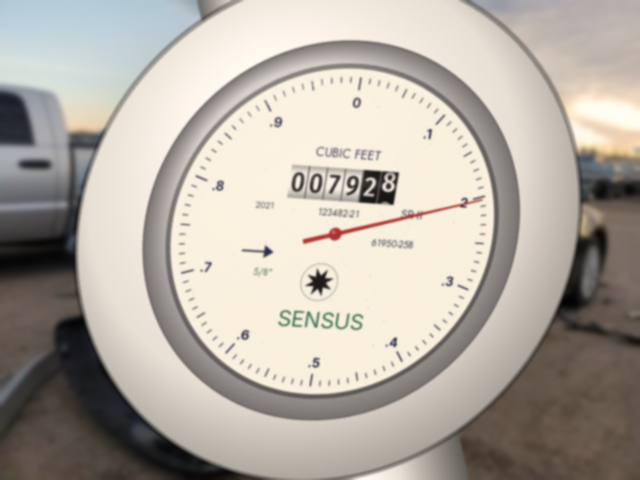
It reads **7928.20** ft³
